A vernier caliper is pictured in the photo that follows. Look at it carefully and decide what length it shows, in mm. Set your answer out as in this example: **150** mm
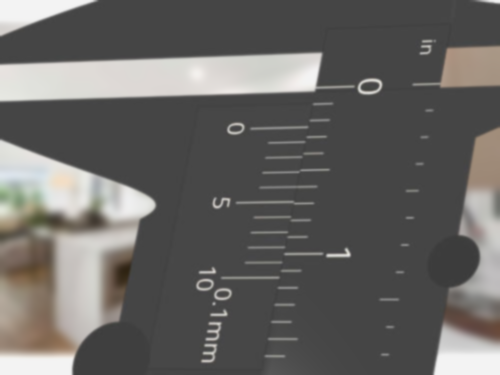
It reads **2.4** mm
